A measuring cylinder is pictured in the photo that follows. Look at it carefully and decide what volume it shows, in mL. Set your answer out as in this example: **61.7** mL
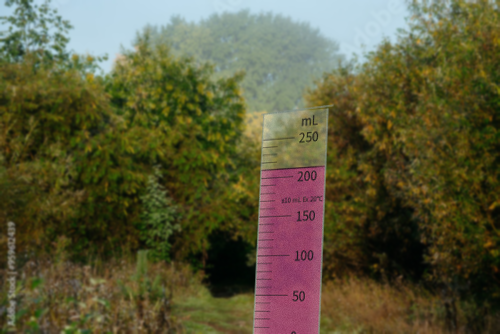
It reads **210** mL
